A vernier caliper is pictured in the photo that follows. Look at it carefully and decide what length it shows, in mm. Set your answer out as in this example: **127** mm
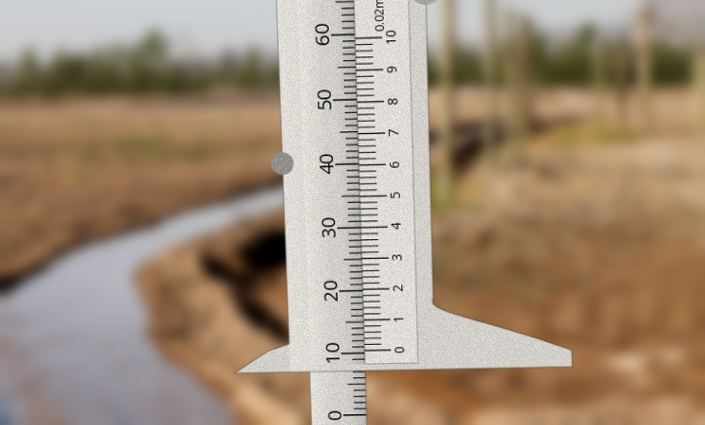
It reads **10.4** mm
